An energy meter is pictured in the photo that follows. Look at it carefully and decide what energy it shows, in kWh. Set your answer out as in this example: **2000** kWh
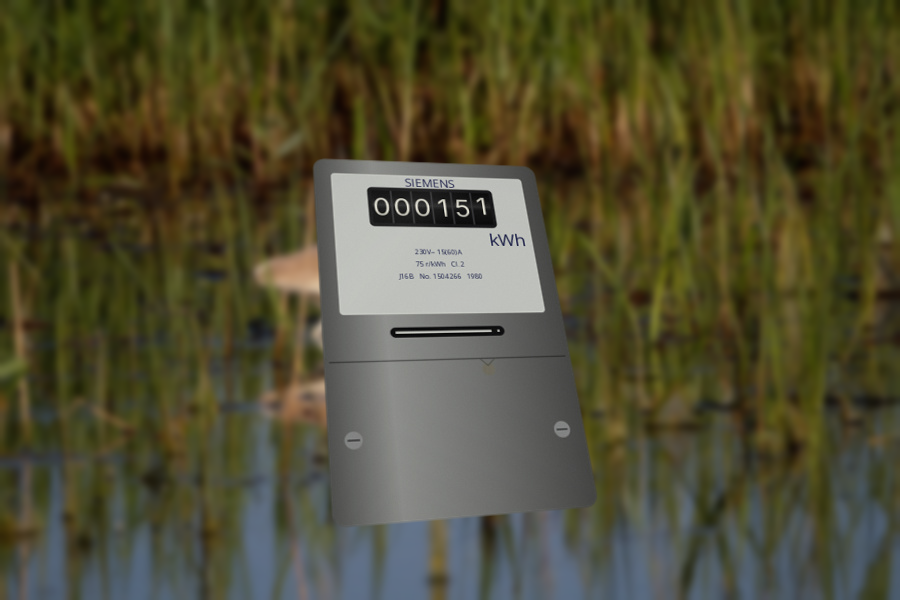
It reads **151** kWh
